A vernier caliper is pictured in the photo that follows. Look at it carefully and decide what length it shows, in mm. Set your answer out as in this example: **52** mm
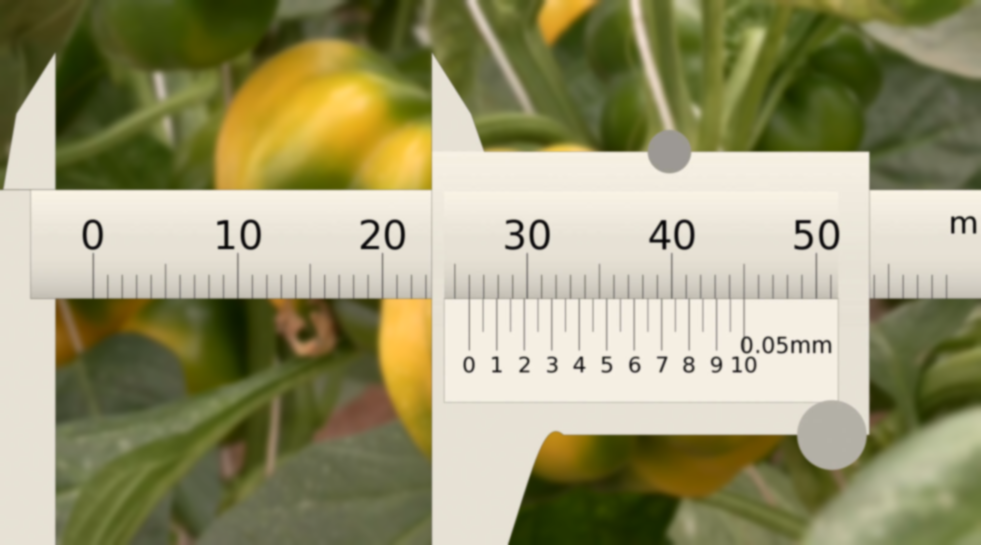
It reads **26.0** mm
